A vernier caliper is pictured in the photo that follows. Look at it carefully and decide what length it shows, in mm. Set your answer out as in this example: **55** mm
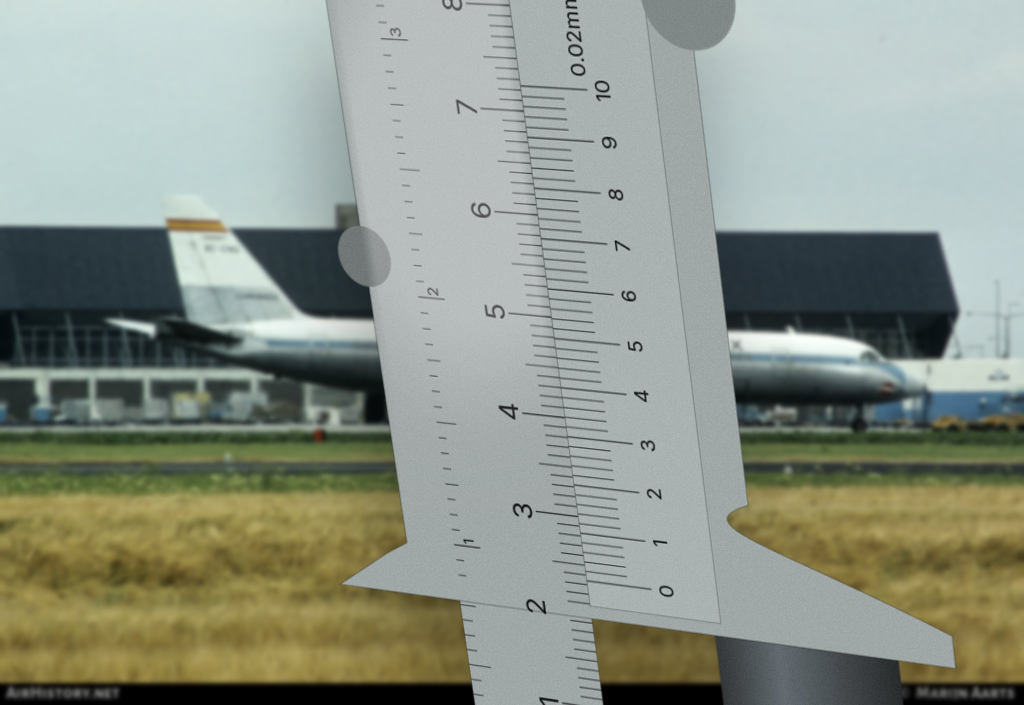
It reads **23.4** mm
